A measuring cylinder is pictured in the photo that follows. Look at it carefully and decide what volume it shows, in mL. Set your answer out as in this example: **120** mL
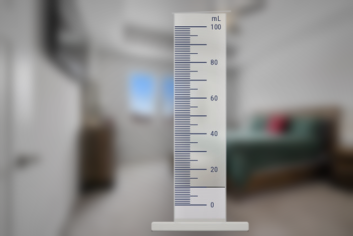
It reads **10** mL
